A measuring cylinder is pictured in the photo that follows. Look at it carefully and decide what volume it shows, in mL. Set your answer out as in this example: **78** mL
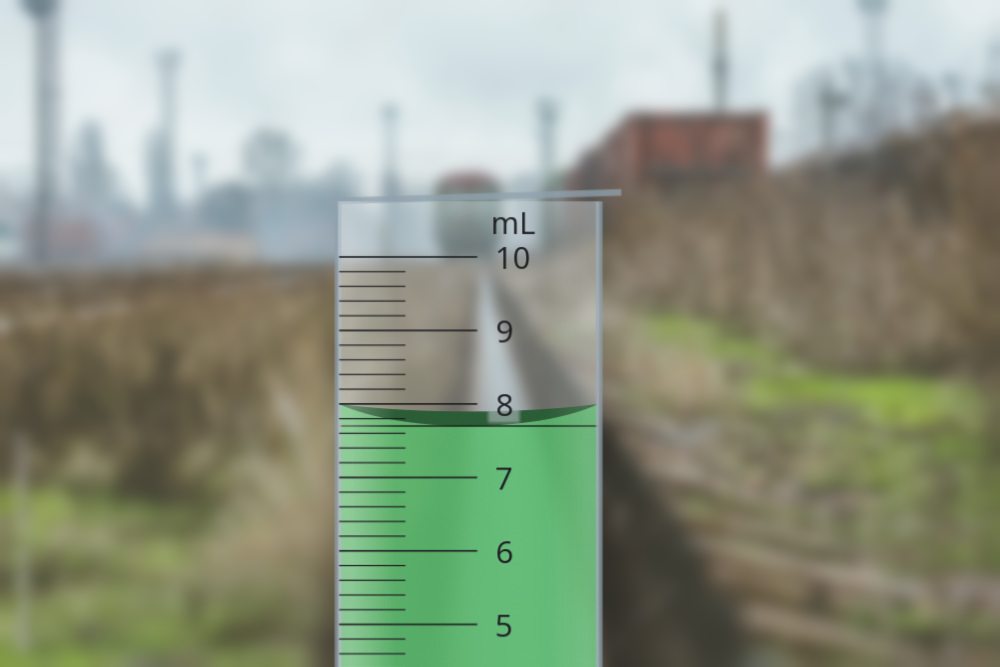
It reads **7.7** mL
